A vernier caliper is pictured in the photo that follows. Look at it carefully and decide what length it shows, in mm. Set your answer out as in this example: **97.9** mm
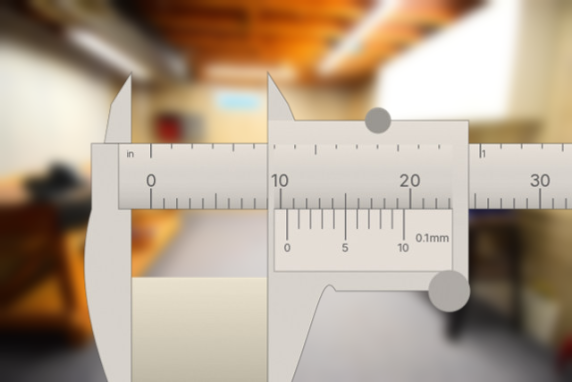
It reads **10.5** mm
